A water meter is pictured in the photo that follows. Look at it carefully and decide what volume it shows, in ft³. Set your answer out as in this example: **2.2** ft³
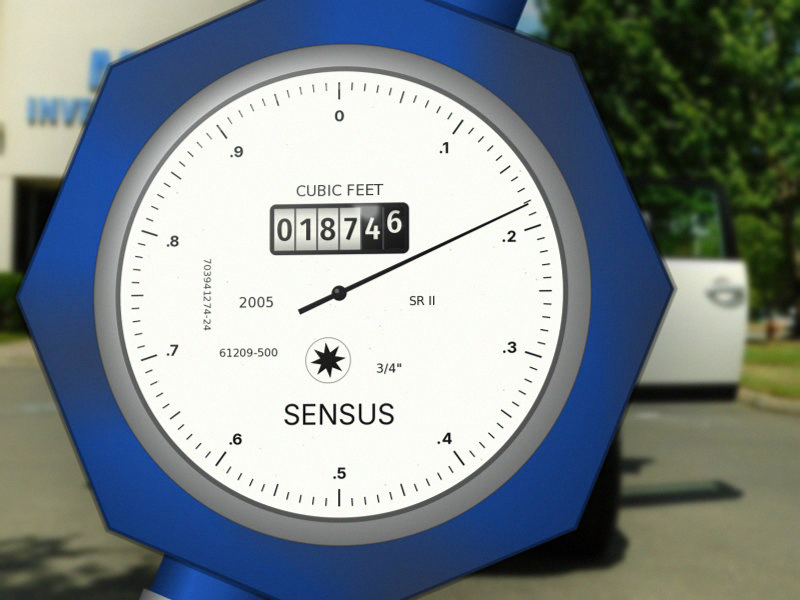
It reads **18746.18** ft³
